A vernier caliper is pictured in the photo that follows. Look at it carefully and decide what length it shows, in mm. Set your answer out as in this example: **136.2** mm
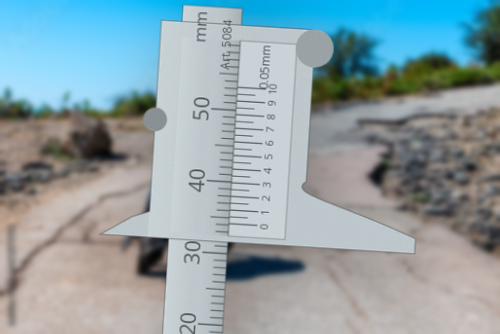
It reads **34.2** mm
